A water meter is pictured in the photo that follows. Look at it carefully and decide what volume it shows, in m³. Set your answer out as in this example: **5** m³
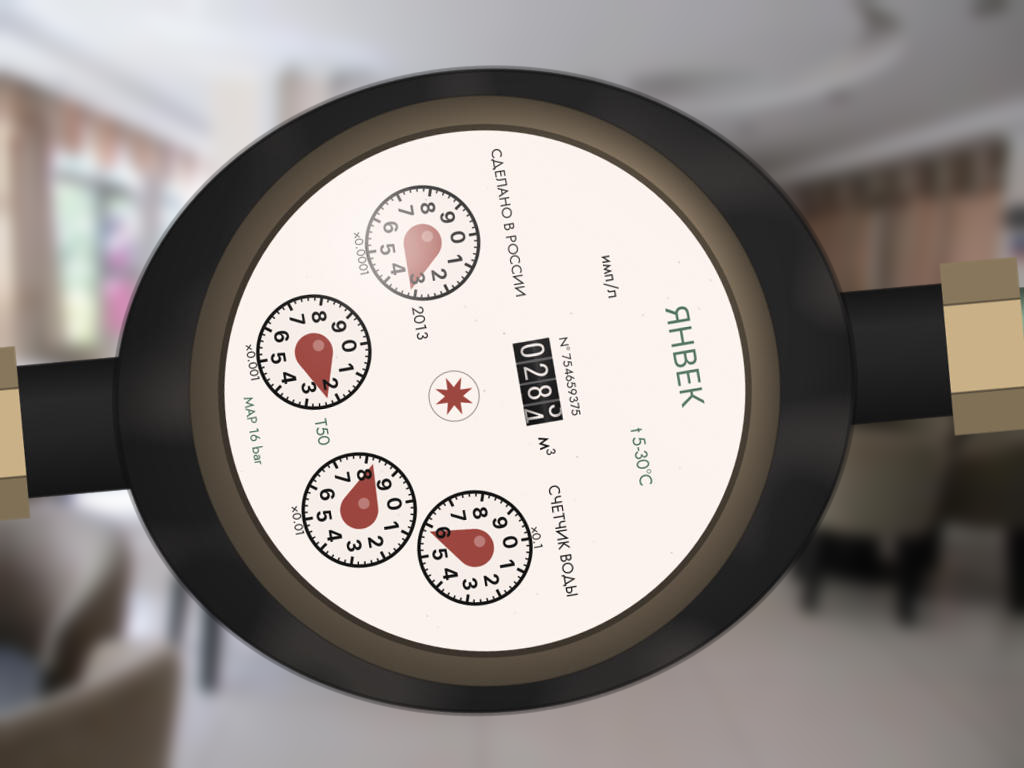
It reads **283.5823** m³
